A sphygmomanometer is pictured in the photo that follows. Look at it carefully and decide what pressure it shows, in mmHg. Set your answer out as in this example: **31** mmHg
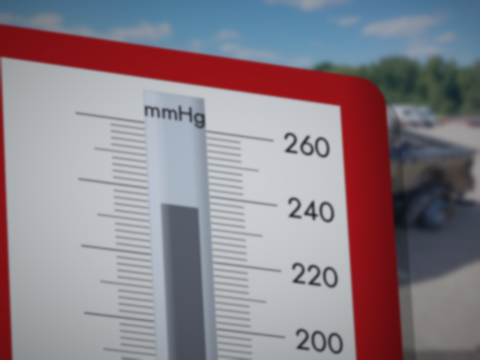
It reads **236** mmHg
